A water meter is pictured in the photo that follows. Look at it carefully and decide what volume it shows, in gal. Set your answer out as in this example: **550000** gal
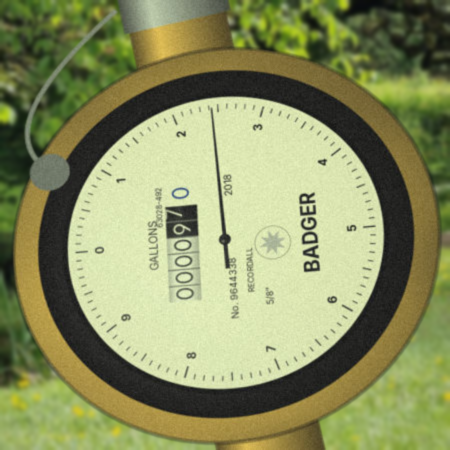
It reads **972.4** gal
